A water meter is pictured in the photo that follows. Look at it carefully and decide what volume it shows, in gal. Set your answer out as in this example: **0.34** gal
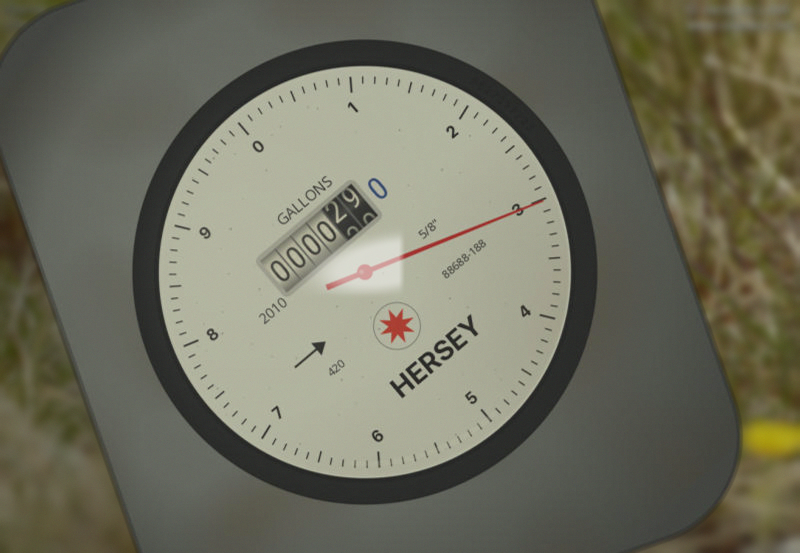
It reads **293.0** gal
